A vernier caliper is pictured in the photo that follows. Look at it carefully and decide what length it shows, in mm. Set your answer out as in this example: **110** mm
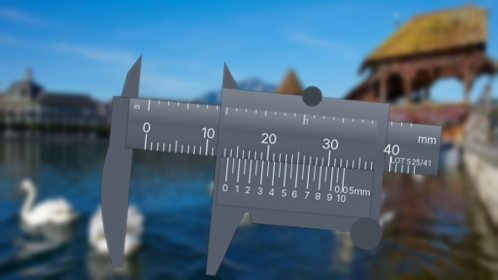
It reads **13.6** mm
